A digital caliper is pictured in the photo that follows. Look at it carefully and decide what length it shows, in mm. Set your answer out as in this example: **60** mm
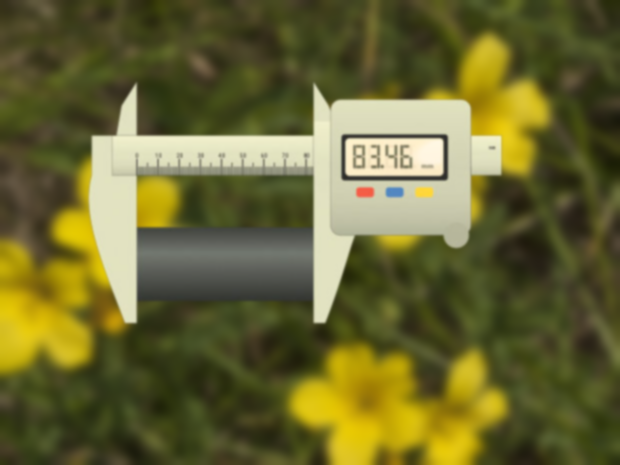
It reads **83.46** mm
